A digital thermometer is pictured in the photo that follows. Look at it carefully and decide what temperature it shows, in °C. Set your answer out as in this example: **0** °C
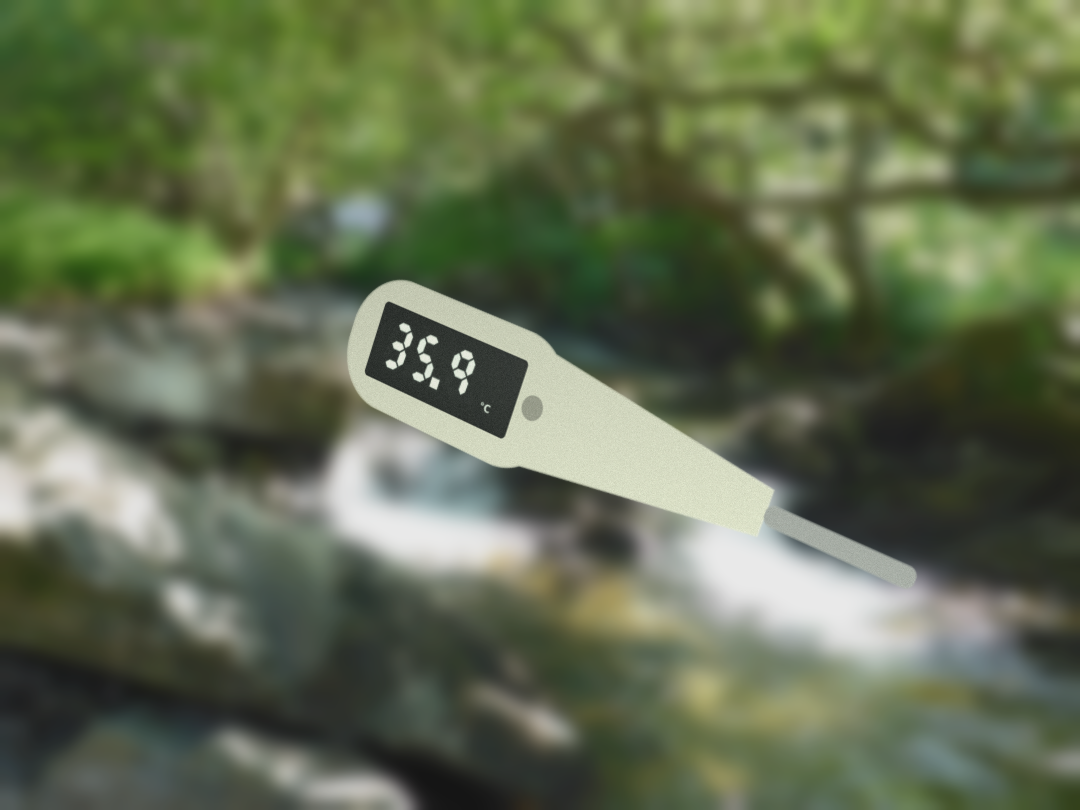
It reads **35.9** °C
